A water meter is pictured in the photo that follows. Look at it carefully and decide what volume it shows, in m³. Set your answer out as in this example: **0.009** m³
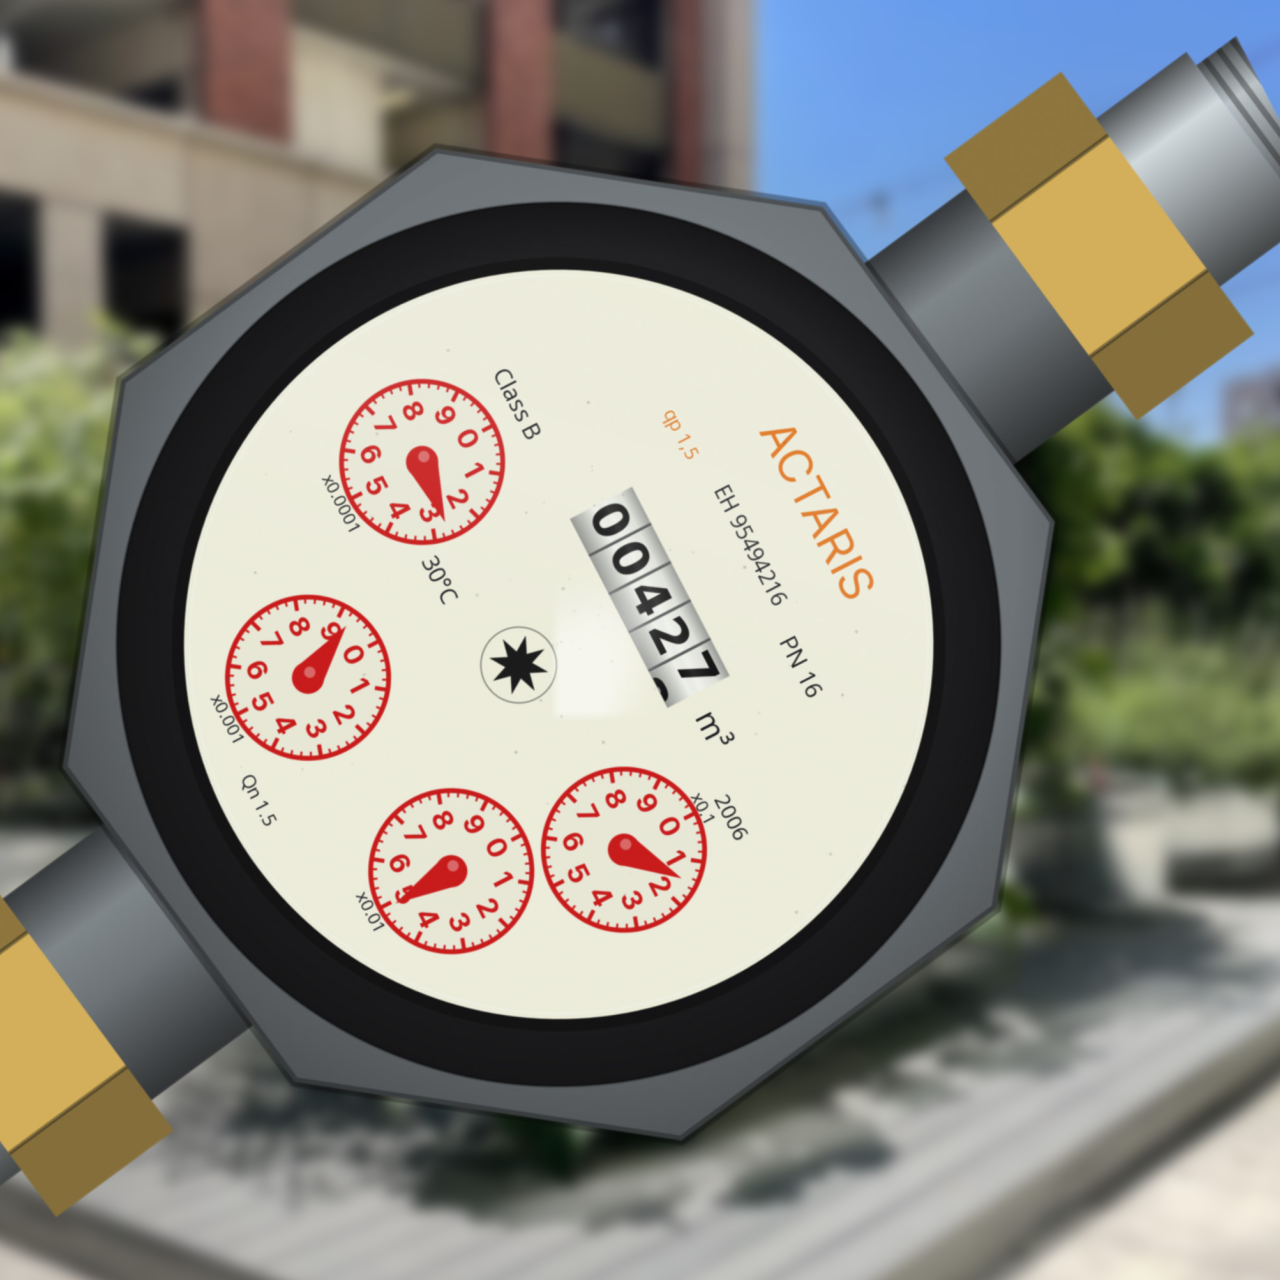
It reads **427.1492** m³
